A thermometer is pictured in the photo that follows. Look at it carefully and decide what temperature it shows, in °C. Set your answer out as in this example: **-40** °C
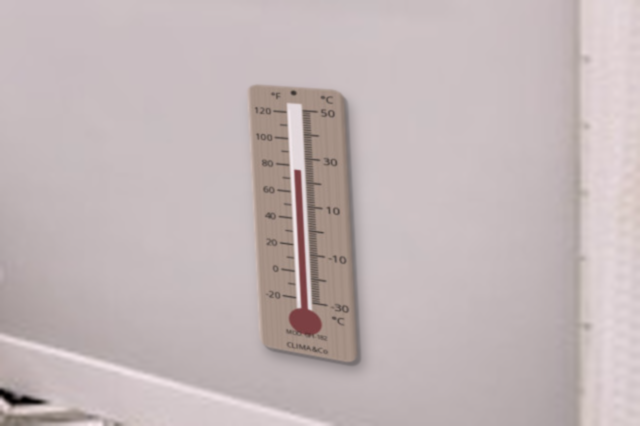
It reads **25** °C
